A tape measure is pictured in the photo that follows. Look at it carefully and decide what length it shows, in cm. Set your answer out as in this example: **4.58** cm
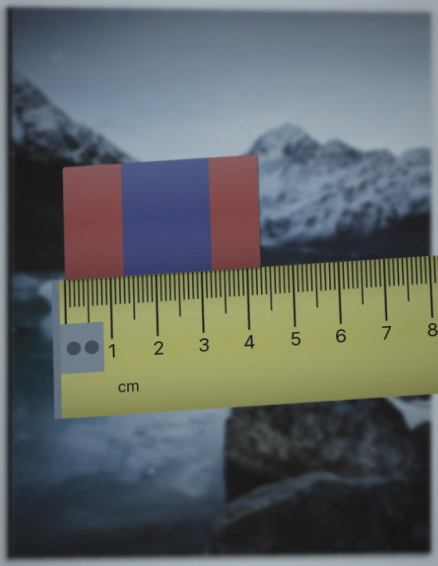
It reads **4.3** cm
